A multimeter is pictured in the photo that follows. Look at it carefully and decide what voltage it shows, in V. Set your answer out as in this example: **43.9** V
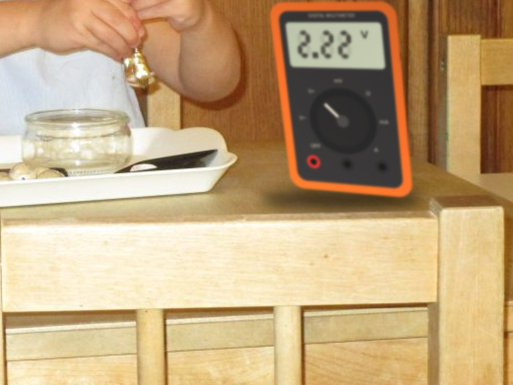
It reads **2.22** V
